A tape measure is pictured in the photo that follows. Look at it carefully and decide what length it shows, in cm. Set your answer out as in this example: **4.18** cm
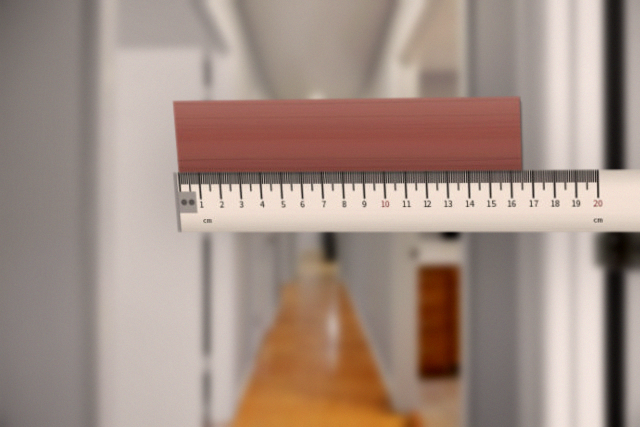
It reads **16.5** cm
